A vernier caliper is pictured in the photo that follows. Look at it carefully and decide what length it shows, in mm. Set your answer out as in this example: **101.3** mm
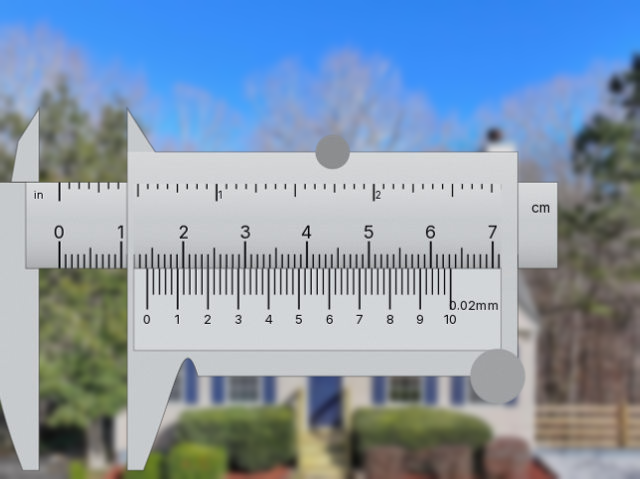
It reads **14.2** mm
